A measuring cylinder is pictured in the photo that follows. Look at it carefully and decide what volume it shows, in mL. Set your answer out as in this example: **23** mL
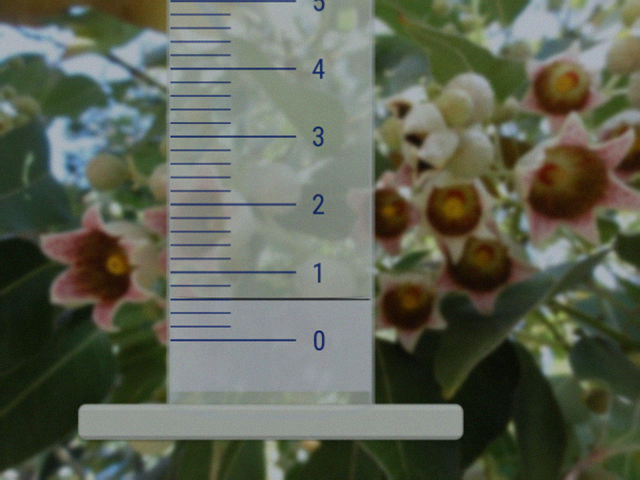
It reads **0.6** mL
